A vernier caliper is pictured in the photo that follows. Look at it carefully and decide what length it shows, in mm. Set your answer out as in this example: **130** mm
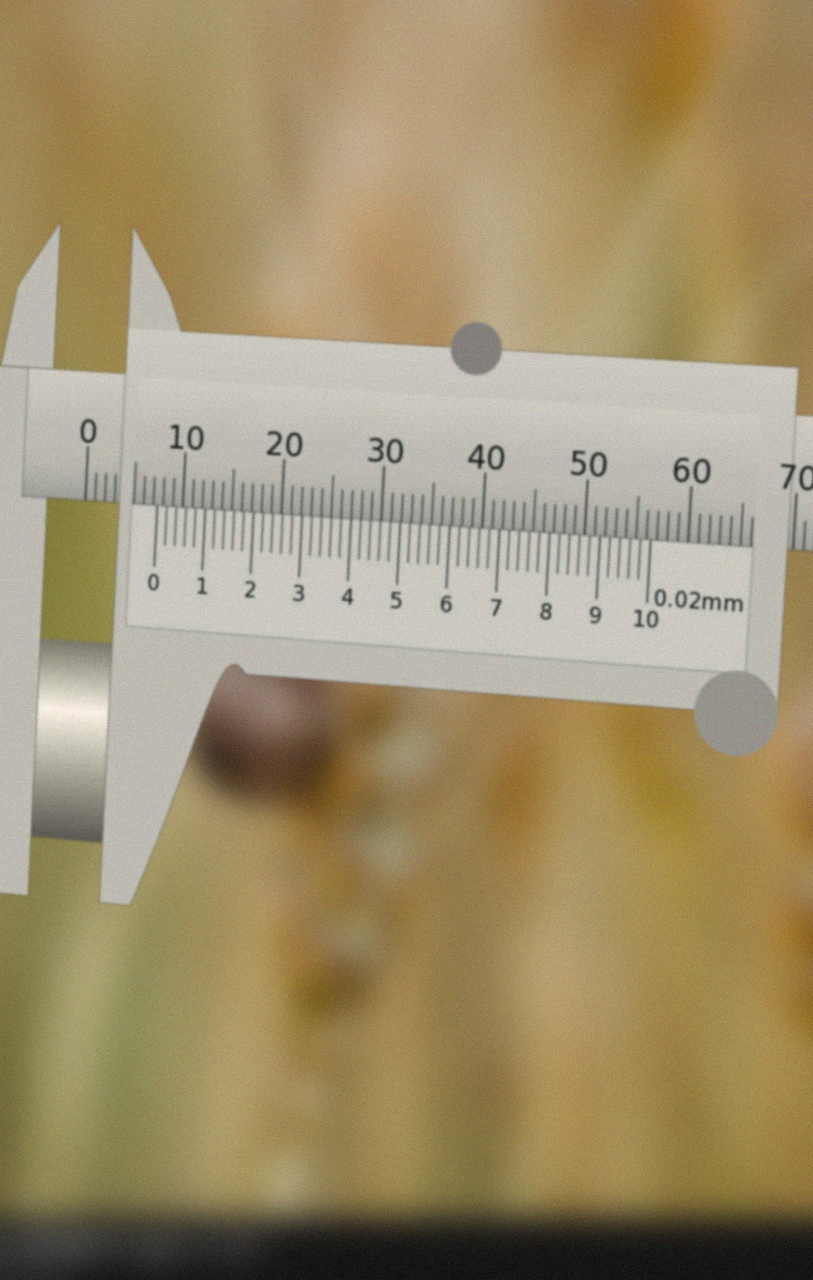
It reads **7.4** mm
